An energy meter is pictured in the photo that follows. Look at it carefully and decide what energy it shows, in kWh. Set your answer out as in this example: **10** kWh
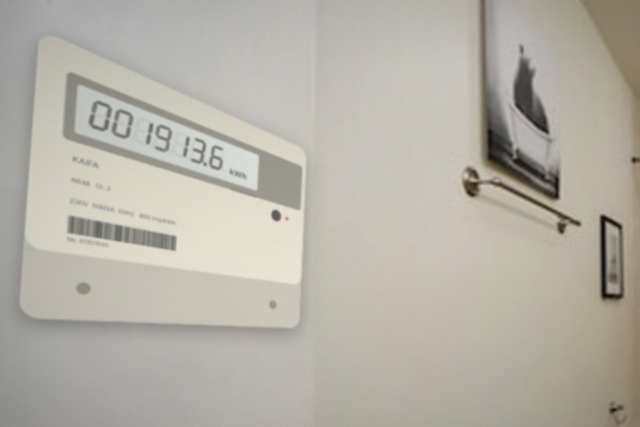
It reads **1913.6** kWh
